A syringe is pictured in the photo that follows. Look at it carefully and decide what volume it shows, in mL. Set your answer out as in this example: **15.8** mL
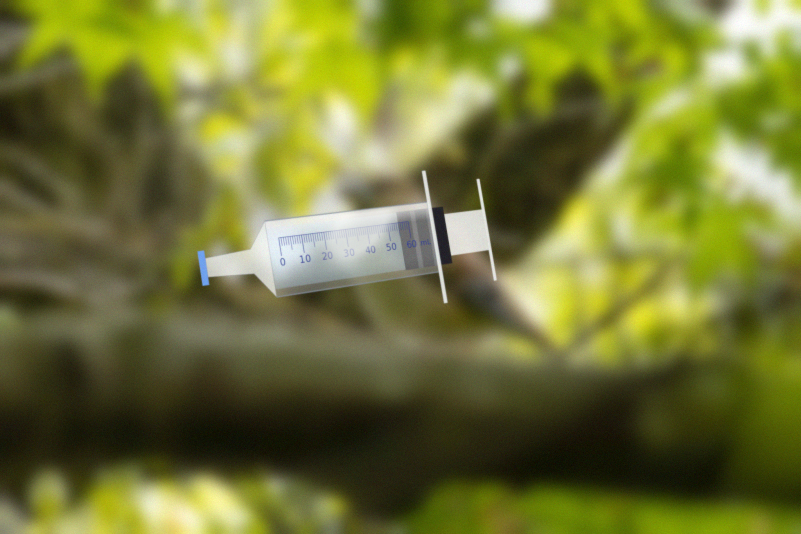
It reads **55** mL
